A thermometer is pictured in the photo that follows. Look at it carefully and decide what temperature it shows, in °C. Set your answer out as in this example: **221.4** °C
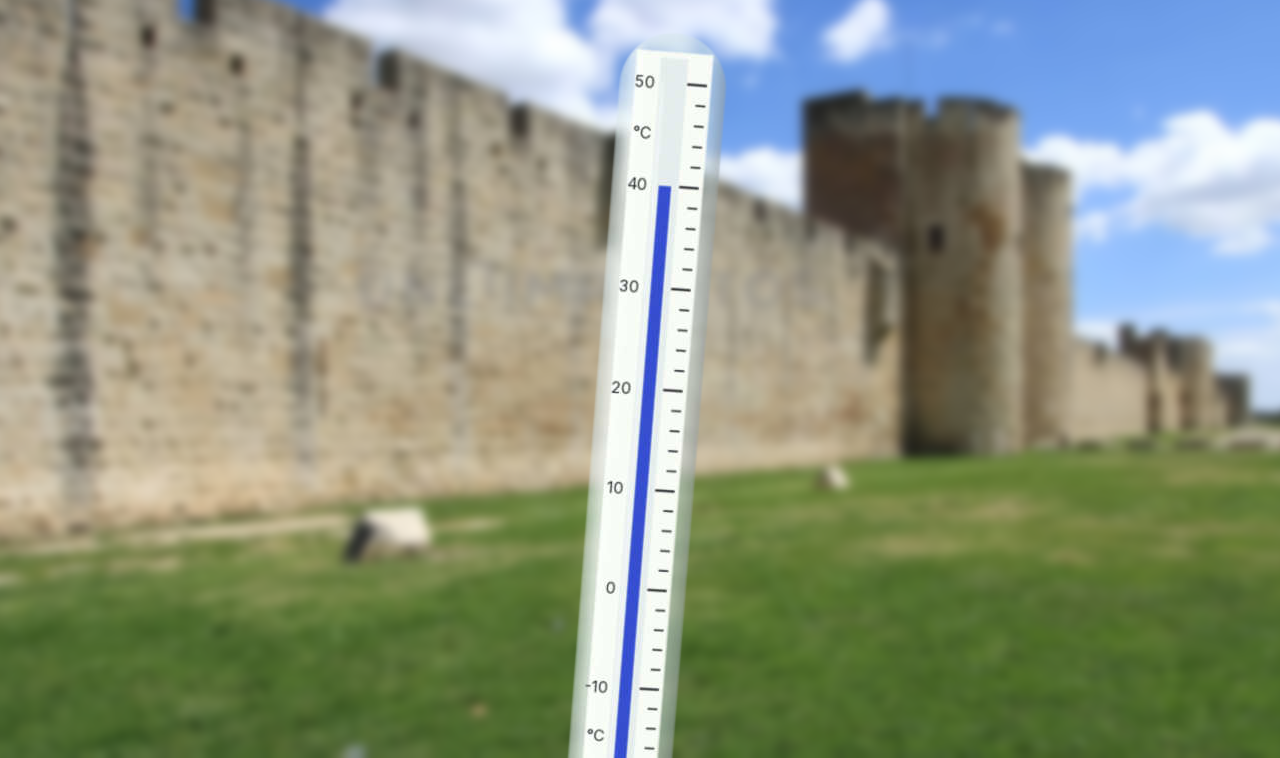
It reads **40** °C
